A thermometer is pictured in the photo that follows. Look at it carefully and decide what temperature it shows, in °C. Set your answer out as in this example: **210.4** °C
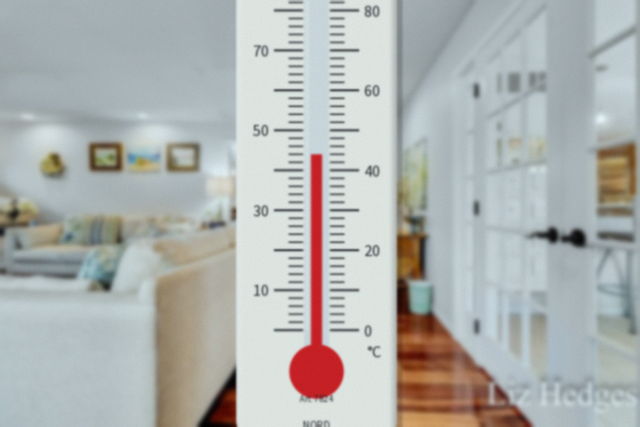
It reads **44** °C
